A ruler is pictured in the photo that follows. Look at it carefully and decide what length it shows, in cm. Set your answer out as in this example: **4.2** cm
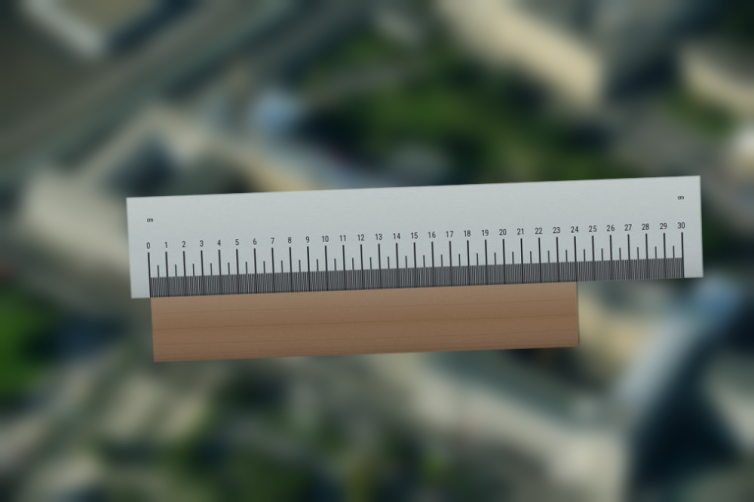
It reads **24** cm
